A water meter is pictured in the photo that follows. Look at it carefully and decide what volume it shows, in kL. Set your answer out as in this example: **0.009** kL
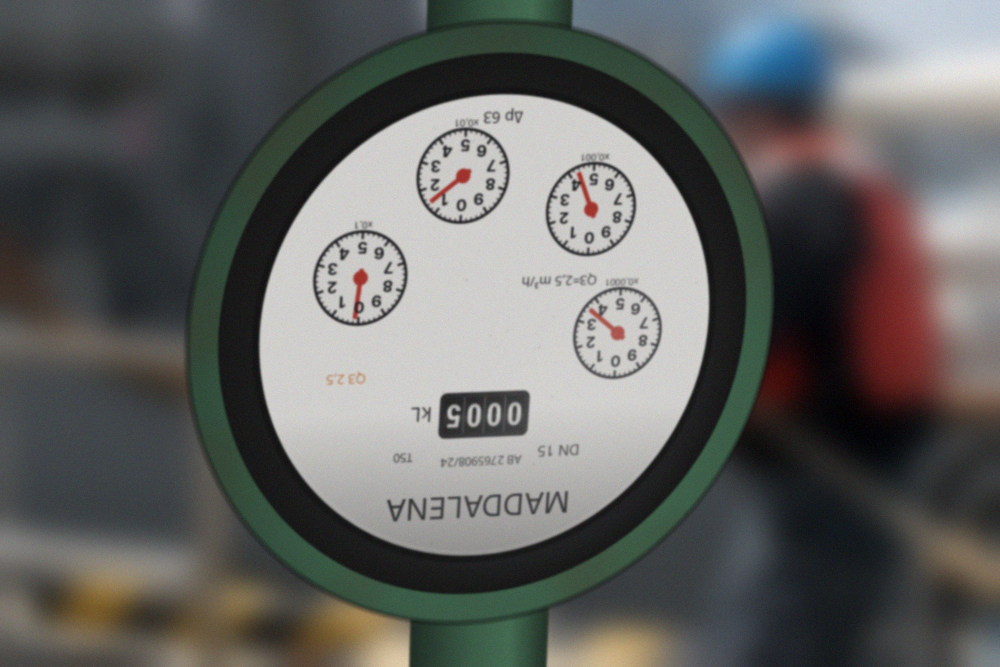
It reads **5.0143** kL
